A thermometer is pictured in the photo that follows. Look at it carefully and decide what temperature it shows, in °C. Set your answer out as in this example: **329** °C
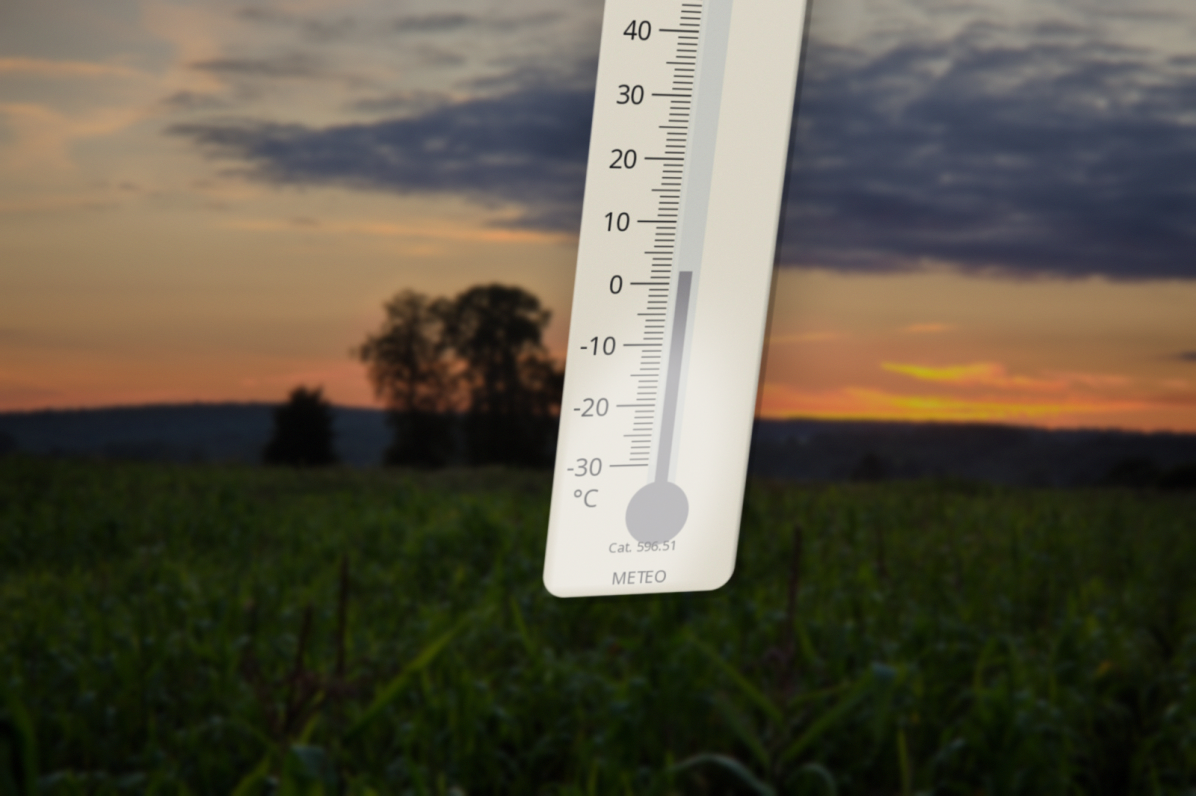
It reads **2** °C
